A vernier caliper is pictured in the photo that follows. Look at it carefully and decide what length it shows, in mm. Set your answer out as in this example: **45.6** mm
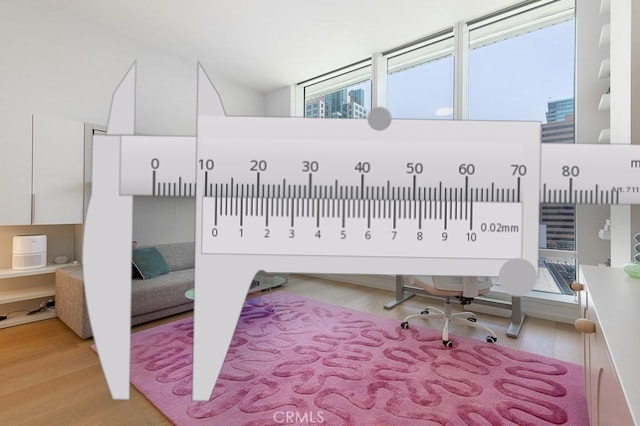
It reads **12.0** mm
